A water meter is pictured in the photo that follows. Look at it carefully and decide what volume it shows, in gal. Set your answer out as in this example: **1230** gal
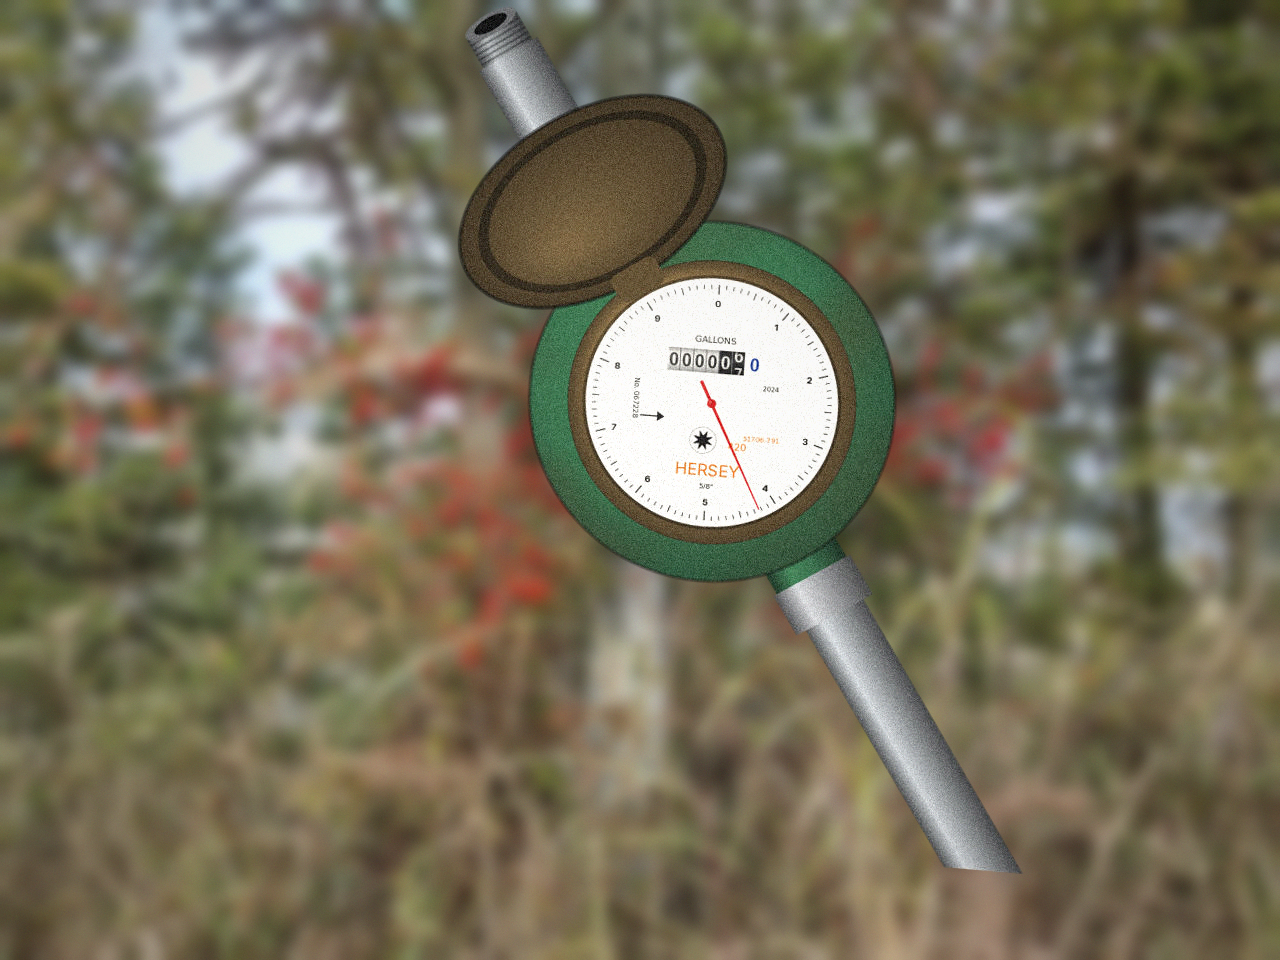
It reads **64.2** gal
